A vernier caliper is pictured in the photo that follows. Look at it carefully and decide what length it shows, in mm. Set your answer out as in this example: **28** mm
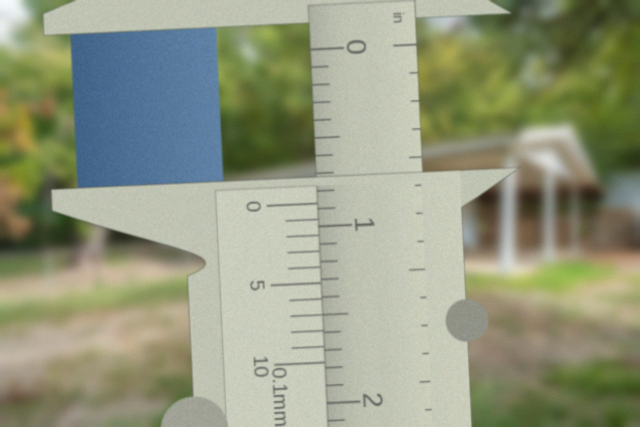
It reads **8.7** mm
